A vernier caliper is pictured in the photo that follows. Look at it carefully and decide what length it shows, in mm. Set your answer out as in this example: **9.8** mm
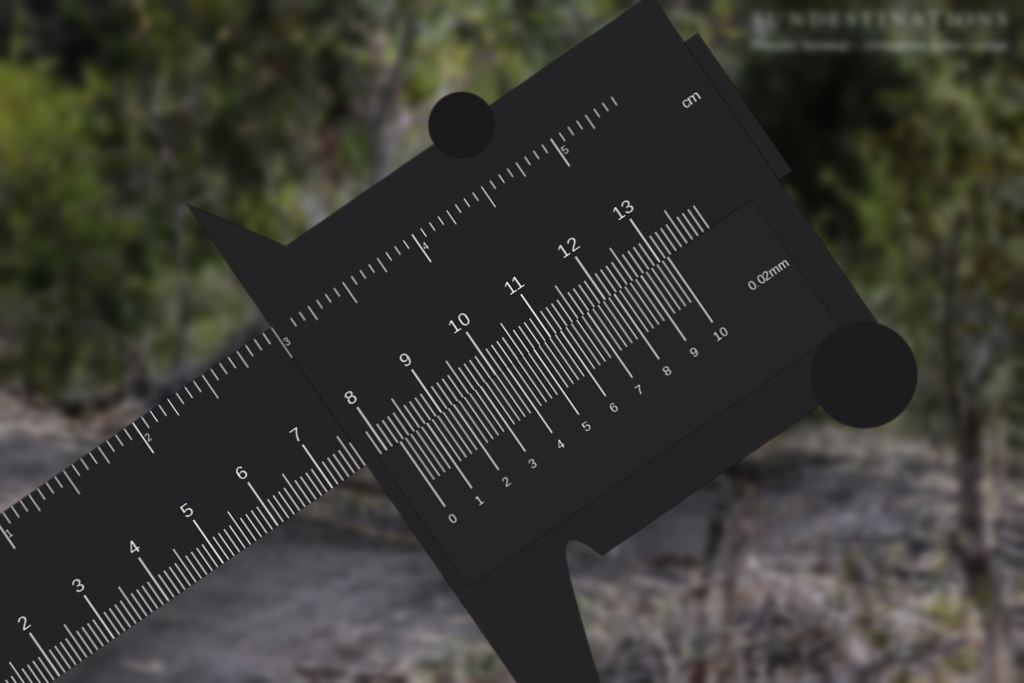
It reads **82.4** mm
